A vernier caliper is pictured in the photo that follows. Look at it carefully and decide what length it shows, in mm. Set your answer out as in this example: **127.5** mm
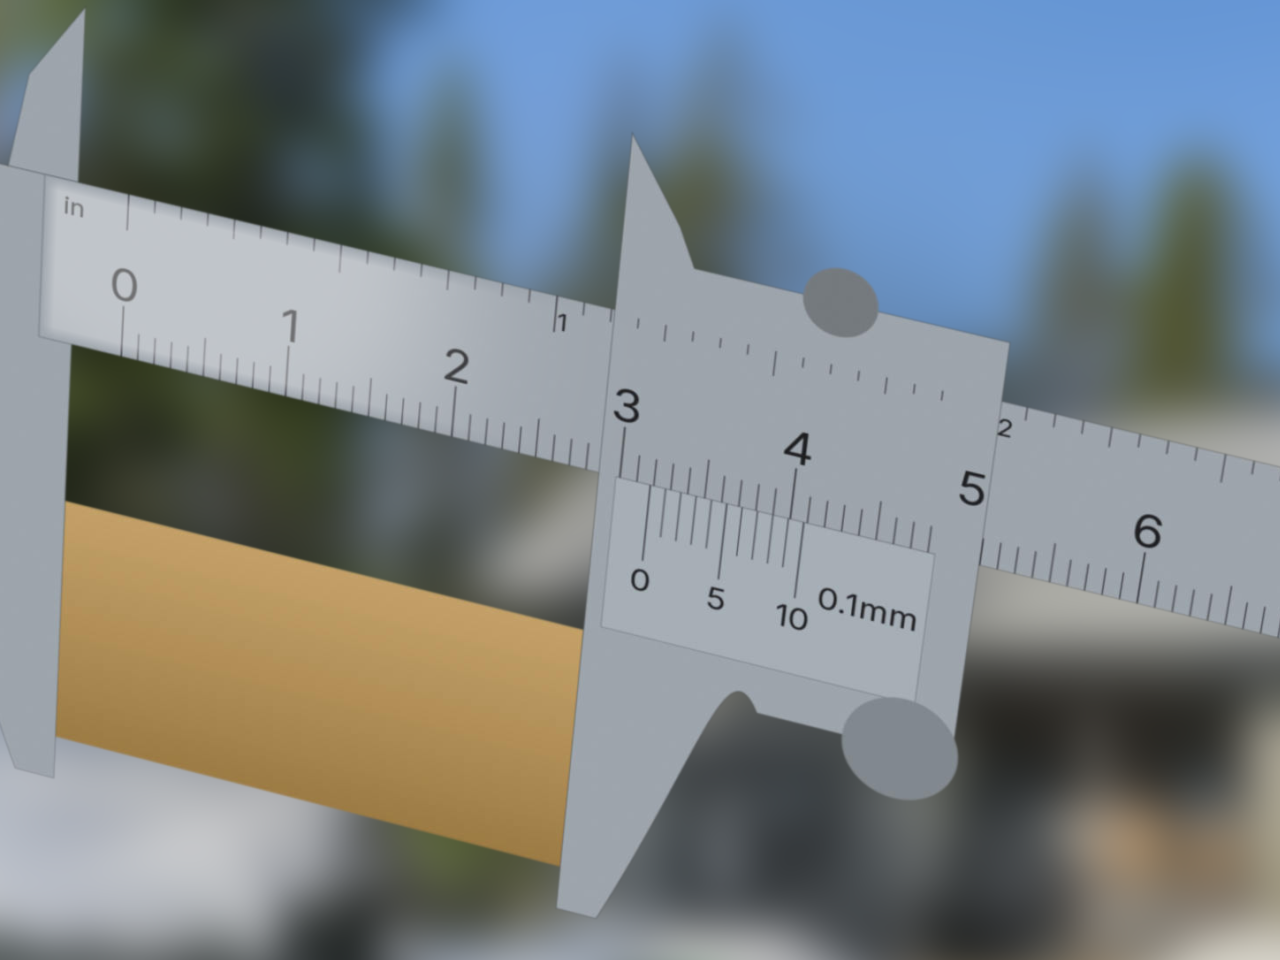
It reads **31.8** mm
